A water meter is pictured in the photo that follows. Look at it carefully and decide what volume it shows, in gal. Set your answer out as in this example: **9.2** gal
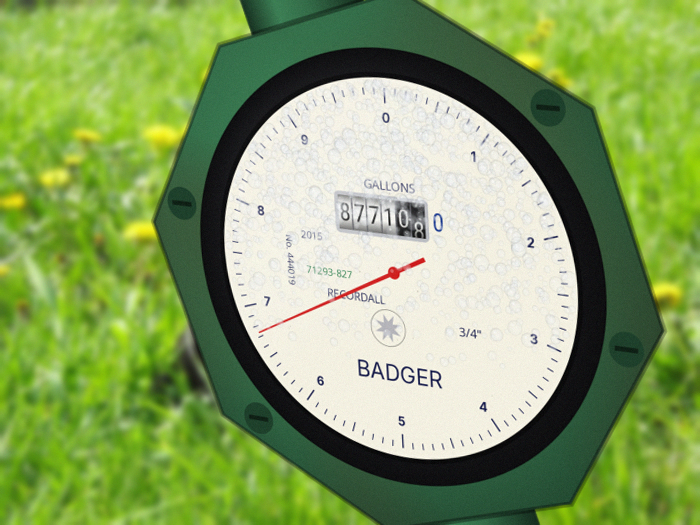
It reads **8771076.7** gal
